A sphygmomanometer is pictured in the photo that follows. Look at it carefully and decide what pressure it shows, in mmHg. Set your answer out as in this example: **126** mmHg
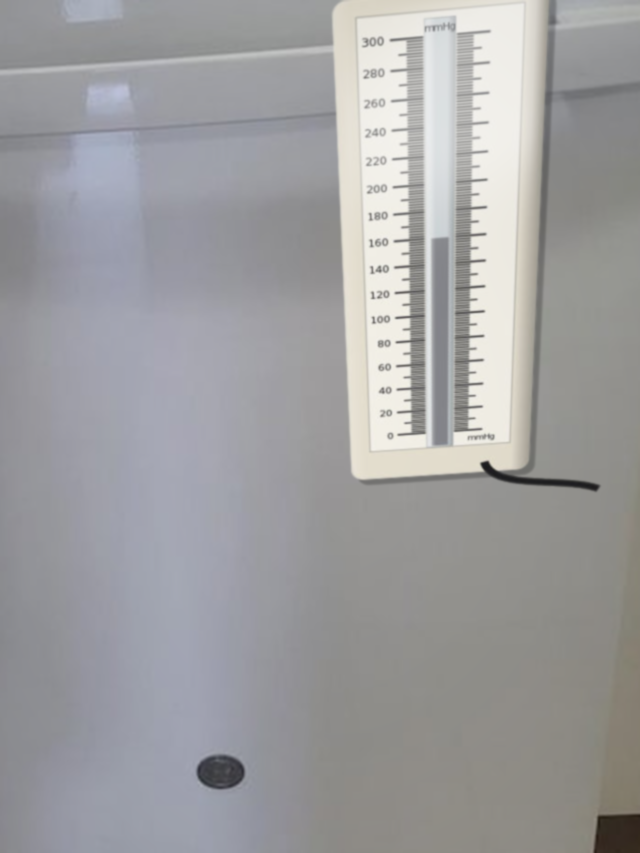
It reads **160** mmHg
